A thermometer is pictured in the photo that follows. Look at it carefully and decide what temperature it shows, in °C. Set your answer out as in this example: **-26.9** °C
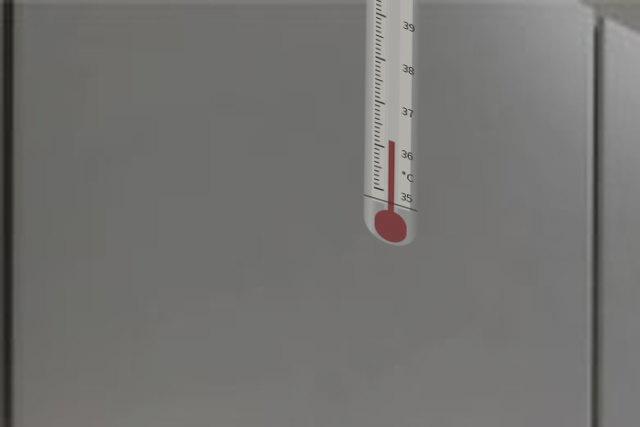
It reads **36.2** °C
